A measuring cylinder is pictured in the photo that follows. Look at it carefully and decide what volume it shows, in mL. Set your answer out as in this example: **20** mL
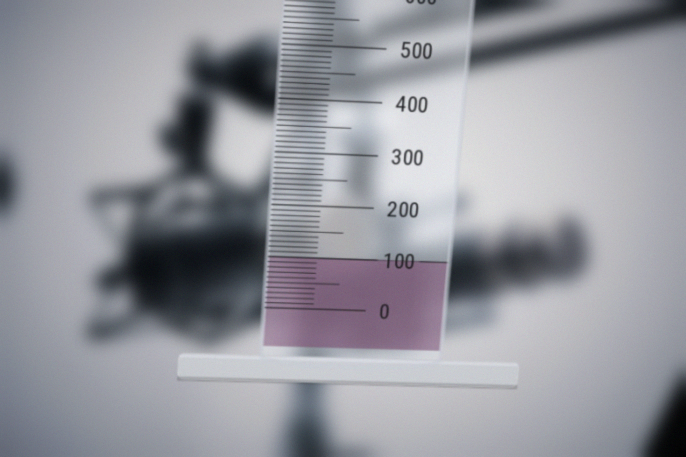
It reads **100** mL
